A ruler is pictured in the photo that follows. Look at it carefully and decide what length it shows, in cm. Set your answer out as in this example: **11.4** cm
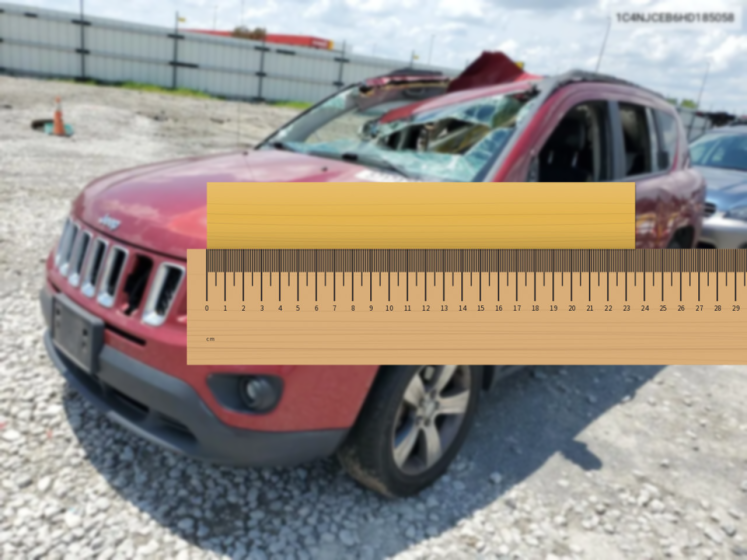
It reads **23.5** cm
